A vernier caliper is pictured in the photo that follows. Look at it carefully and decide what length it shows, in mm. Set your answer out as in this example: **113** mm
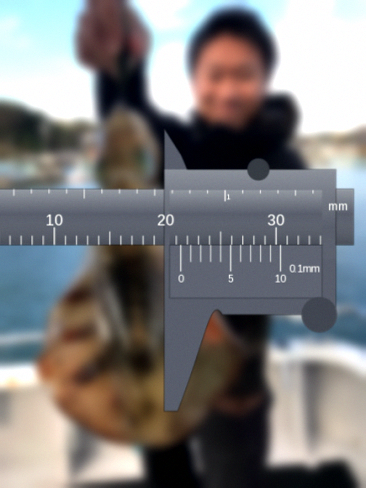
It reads **21.4** mm
